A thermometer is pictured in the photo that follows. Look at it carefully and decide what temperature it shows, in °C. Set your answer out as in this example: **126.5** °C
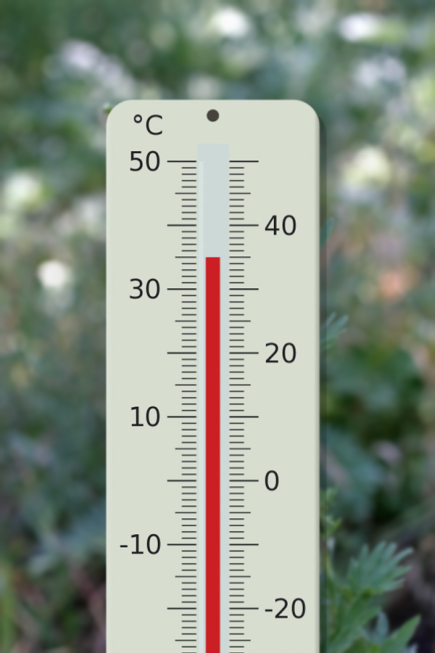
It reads **35** °C
